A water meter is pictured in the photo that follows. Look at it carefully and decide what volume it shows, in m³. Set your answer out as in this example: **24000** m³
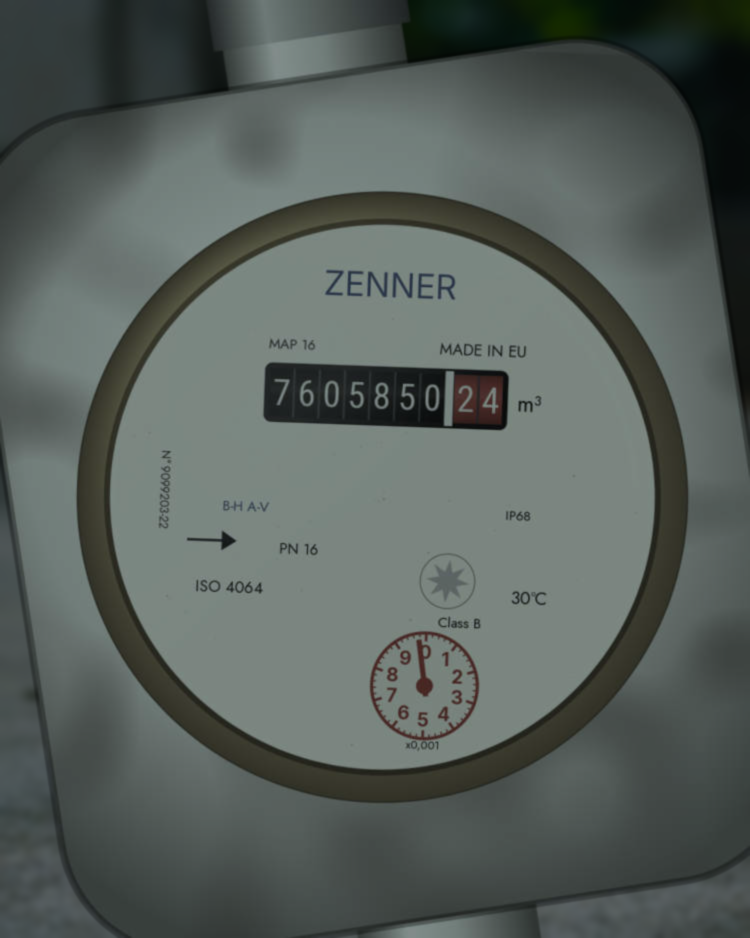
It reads **7605850.239** m³
